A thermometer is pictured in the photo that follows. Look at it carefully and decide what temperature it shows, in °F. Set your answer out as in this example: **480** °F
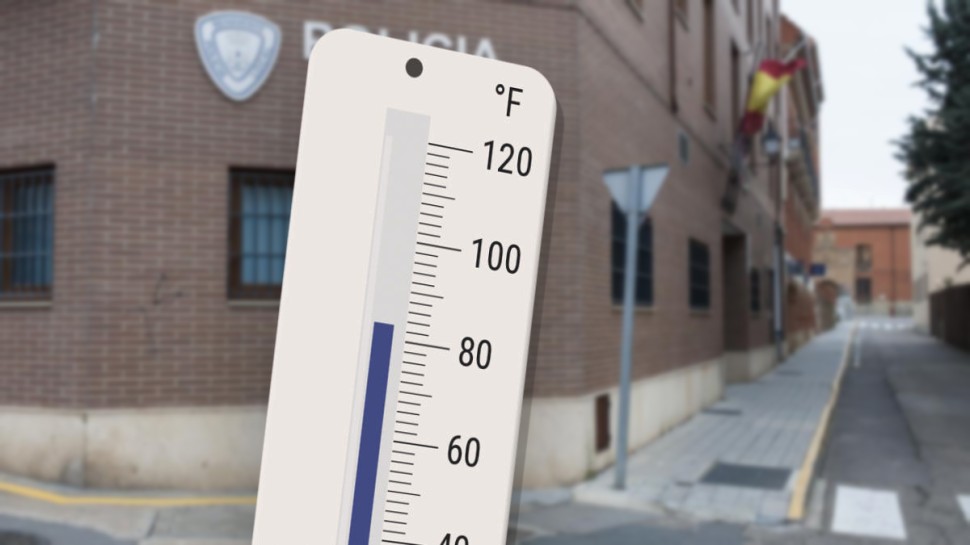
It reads **83** °F
